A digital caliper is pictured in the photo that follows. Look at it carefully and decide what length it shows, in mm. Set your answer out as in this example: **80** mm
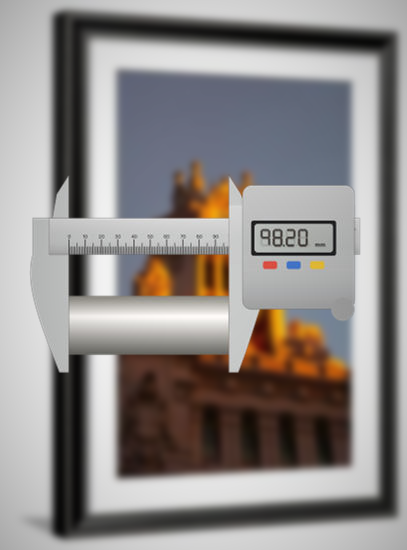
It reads **98.20** mm
